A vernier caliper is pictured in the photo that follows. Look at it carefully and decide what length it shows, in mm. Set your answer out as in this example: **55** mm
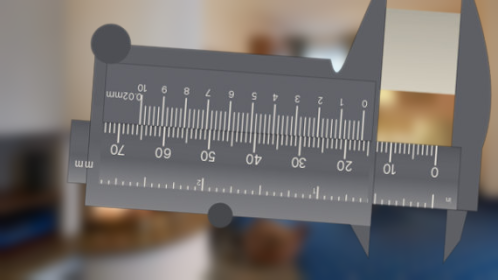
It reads **16.5** mm
